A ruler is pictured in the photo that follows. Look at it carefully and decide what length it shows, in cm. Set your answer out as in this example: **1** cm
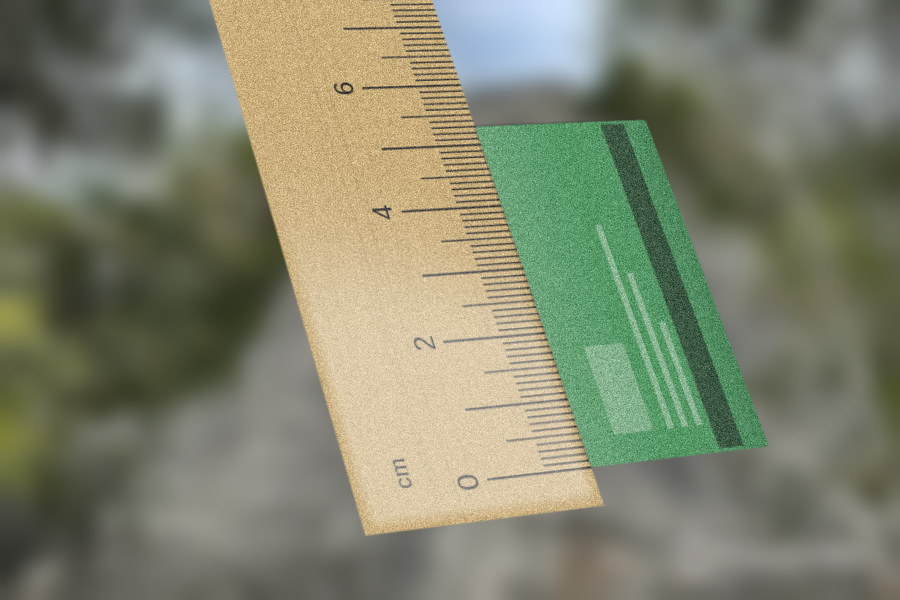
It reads **5.3** cm
